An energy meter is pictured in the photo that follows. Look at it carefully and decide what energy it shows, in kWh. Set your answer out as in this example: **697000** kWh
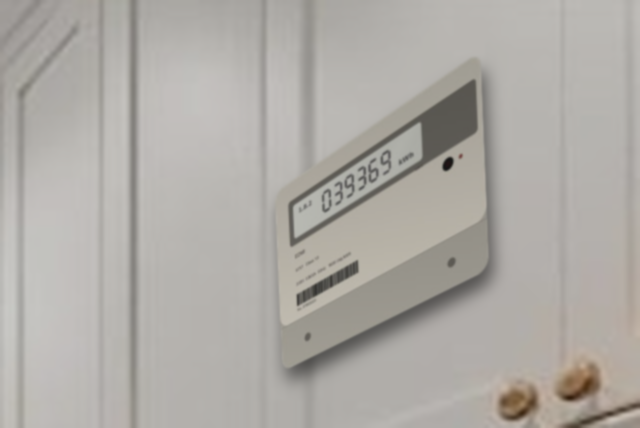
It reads **39369** kWh
